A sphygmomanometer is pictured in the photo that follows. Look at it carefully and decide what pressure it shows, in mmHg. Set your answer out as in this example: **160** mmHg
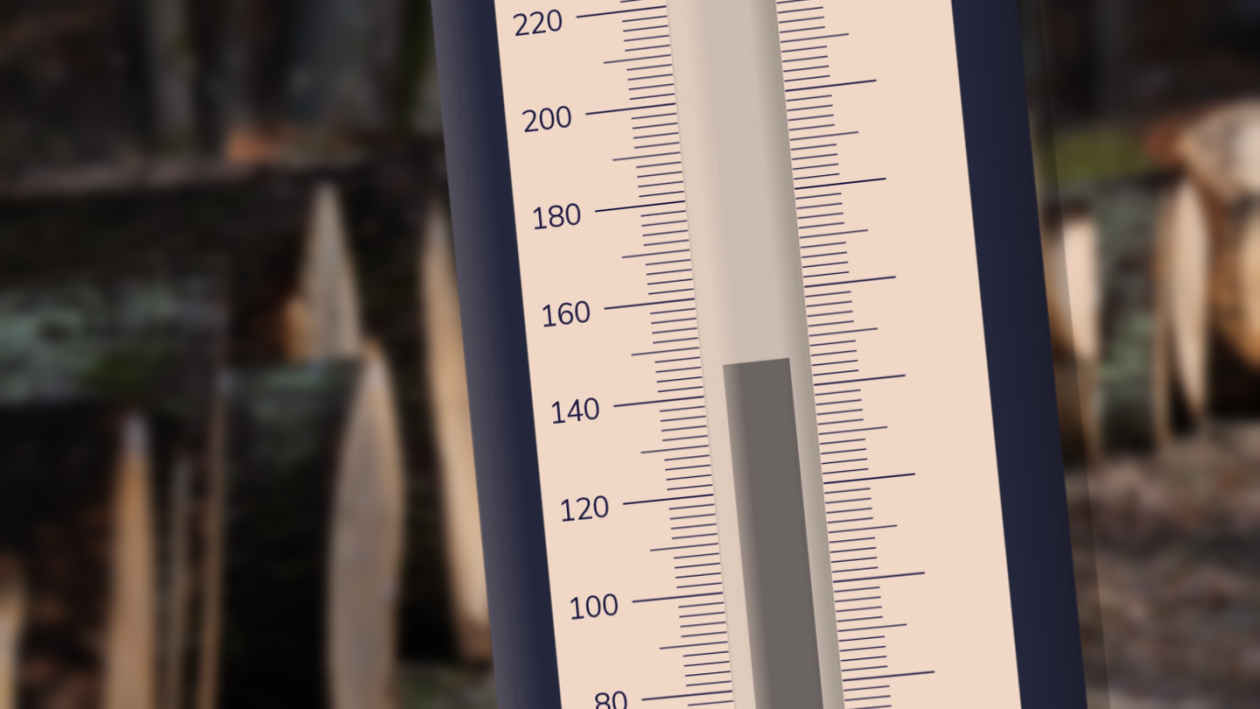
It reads **146** mmHg
